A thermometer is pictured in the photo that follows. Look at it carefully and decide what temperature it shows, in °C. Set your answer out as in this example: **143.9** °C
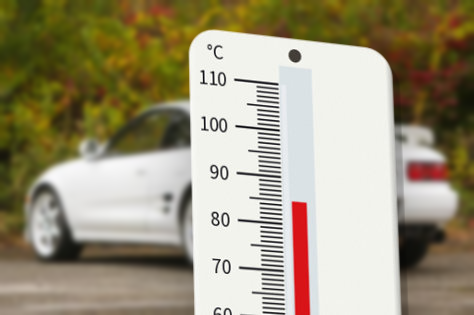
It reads **85** °C
